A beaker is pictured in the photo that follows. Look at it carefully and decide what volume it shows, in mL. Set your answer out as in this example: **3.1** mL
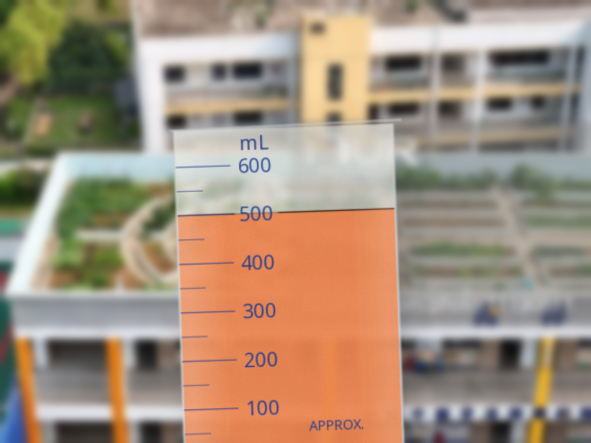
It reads **500** mL
